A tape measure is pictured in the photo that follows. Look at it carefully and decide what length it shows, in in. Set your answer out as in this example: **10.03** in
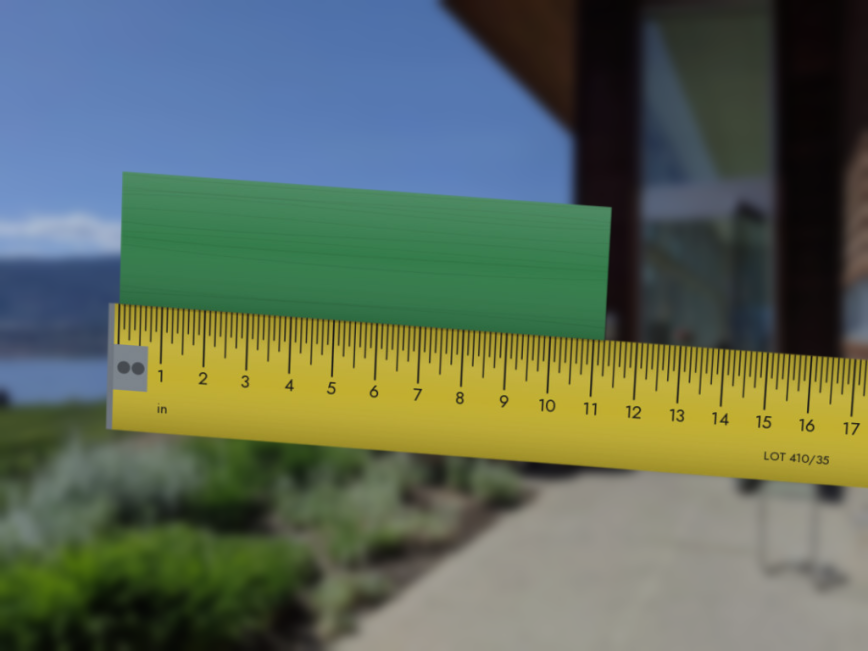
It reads **11.25** in
